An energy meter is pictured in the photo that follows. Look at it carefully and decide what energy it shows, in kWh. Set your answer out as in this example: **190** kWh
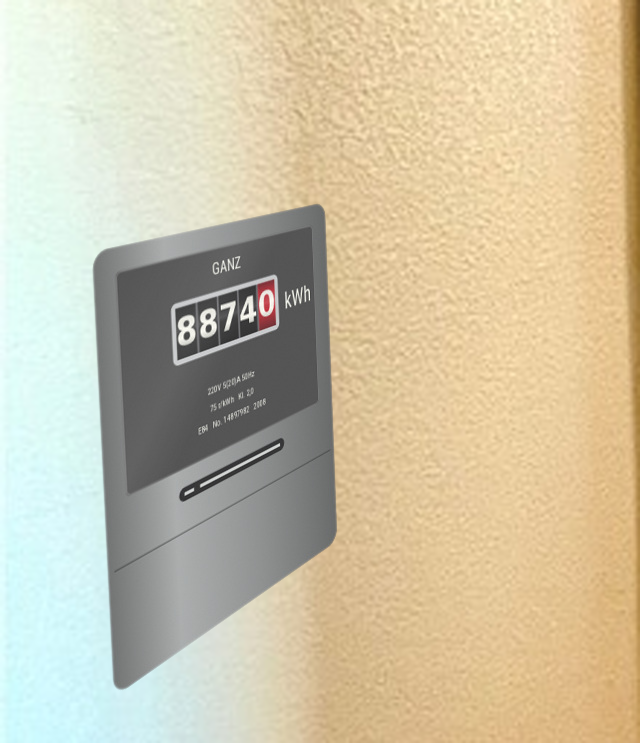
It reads **8874.0** kWh
